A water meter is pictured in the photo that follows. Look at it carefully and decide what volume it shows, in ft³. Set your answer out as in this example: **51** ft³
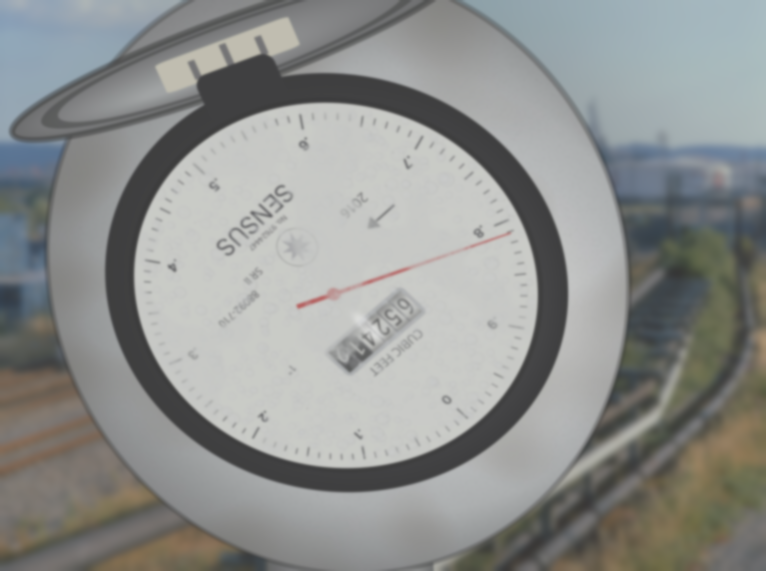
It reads **652411.81** ft³
